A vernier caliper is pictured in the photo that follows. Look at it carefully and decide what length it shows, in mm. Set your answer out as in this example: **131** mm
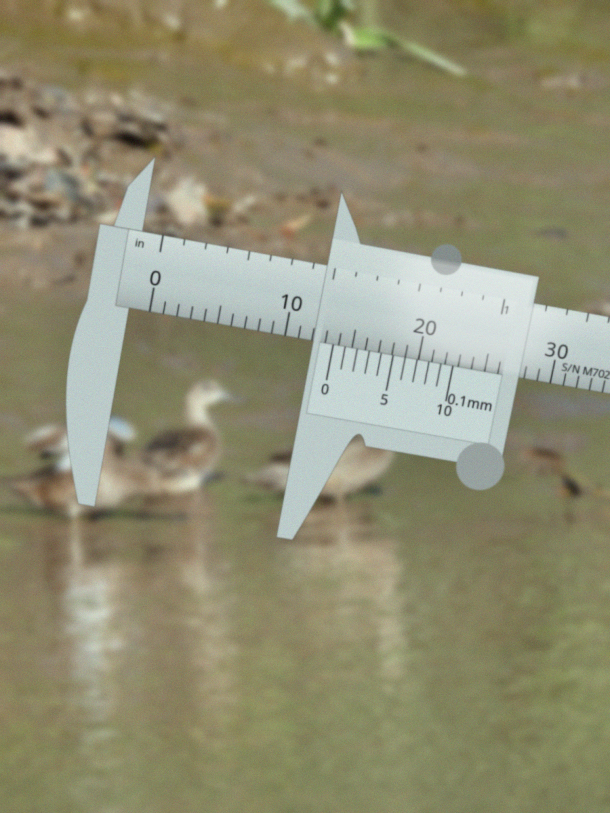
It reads **13.6** mm
